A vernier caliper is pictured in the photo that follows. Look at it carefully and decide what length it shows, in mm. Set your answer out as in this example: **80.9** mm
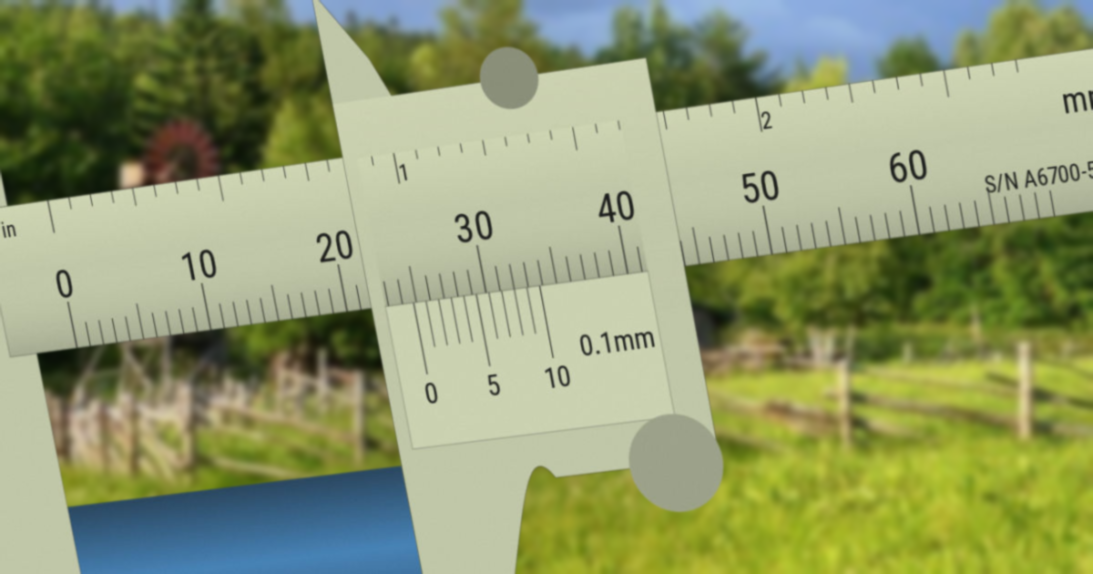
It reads **24.8** mm
